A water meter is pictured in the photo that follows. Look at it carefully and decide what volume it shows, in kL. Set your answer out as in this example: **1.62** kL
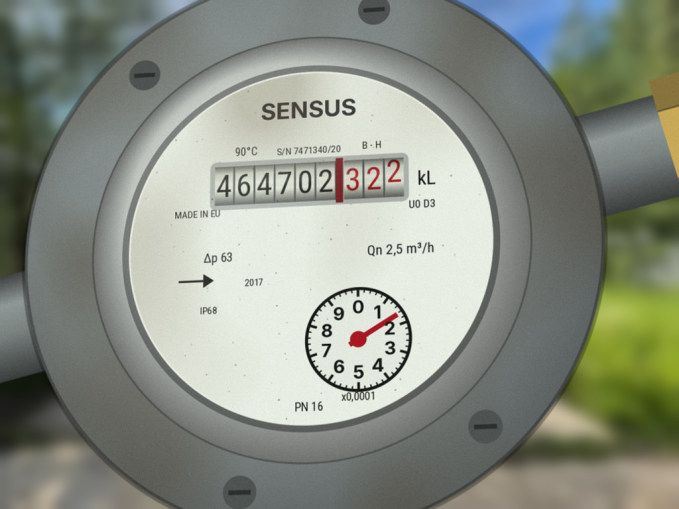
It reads **464702.3221** kL
